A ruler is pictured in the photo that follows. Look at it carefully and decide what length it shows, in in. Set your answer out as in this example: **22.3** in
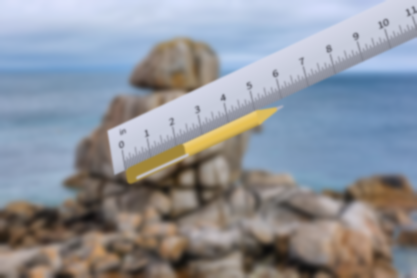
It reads **6** in
